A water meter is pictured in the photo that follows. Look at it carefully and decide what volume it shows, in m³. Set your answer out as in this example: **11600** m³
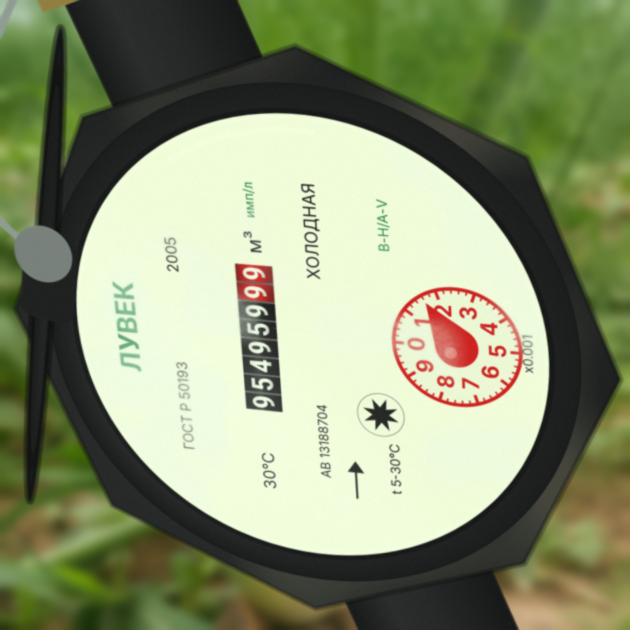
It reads **954959.991** m³
